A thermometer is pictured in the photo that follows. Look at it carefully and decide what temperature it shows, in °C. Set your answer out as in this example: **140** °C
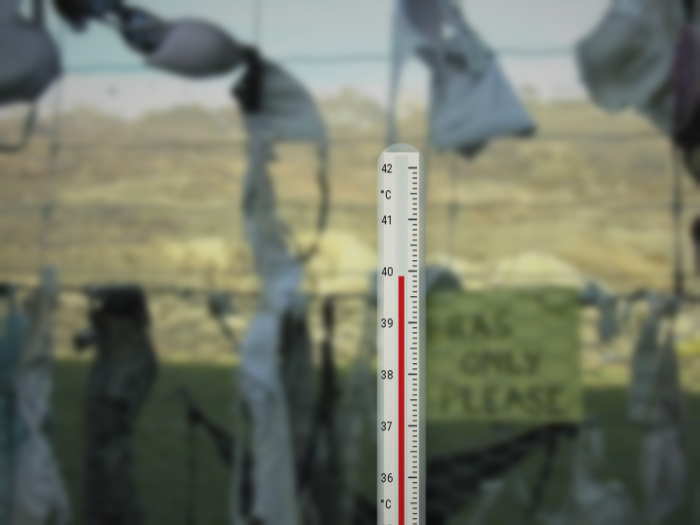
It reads **39.9** °C
